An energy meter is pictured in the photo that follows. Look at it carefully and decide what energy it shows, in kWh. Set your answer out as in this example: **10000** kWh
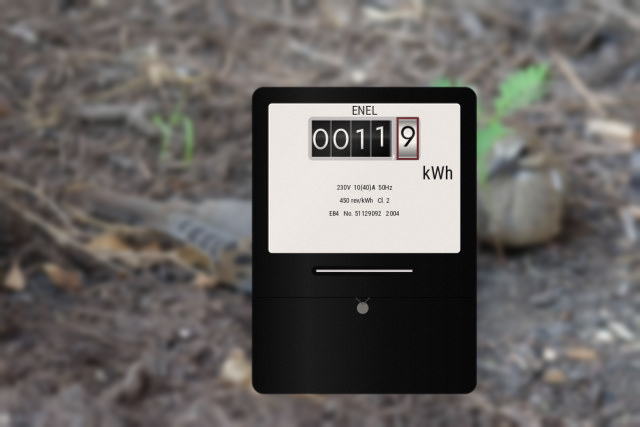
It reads **11.9** kWh
